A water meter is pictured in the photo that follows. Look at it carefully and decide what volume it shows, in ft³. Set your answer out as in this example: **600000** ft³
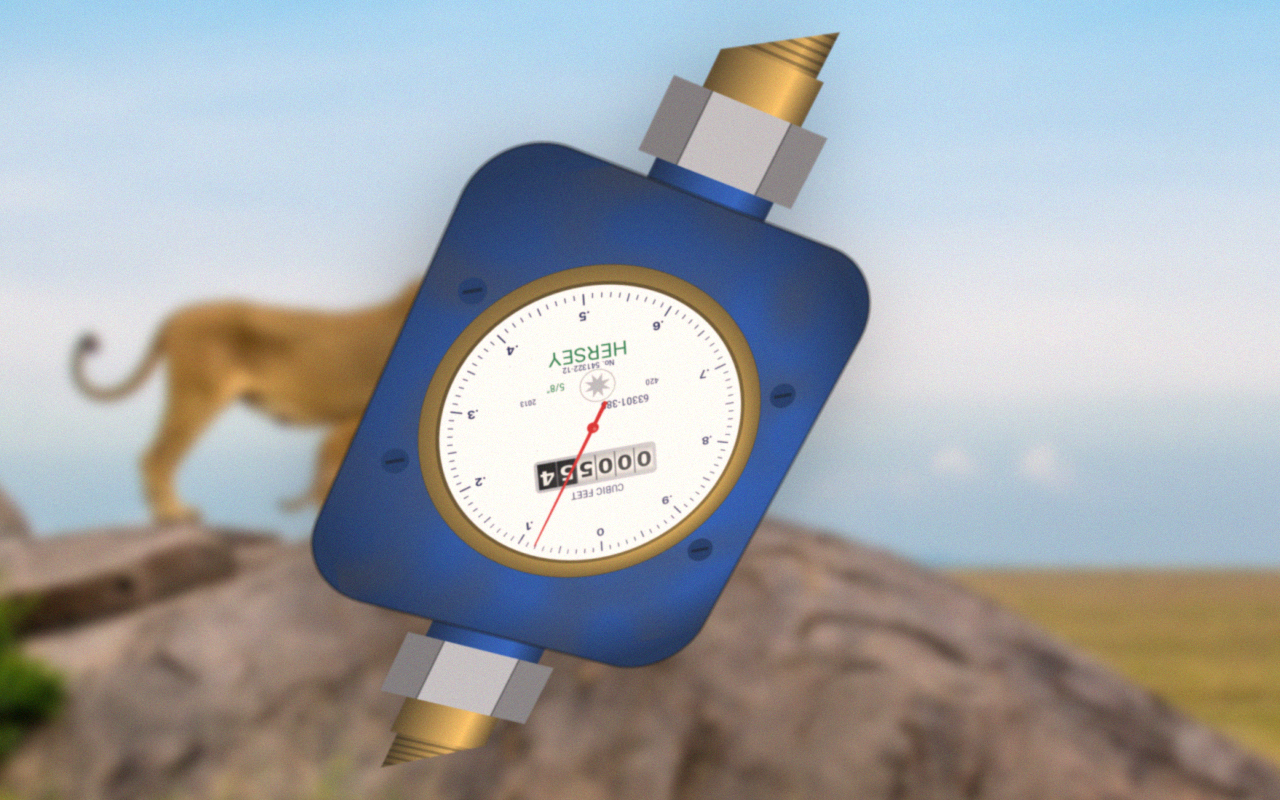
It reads **554.08** ft³
